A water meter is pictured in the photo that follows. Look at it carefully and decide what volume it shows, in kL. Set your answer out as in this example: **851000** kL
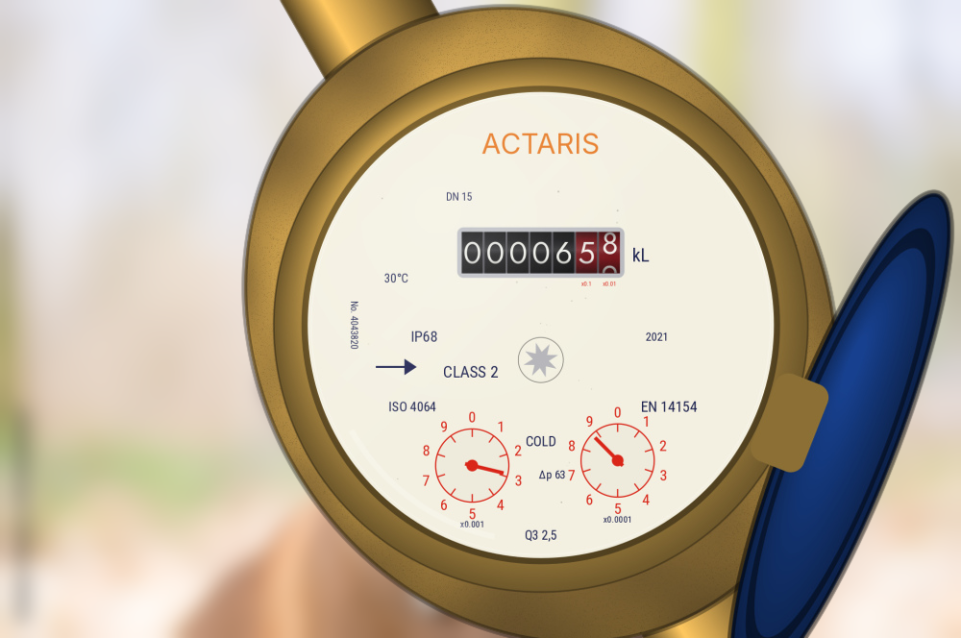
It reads **6.5828** kL
